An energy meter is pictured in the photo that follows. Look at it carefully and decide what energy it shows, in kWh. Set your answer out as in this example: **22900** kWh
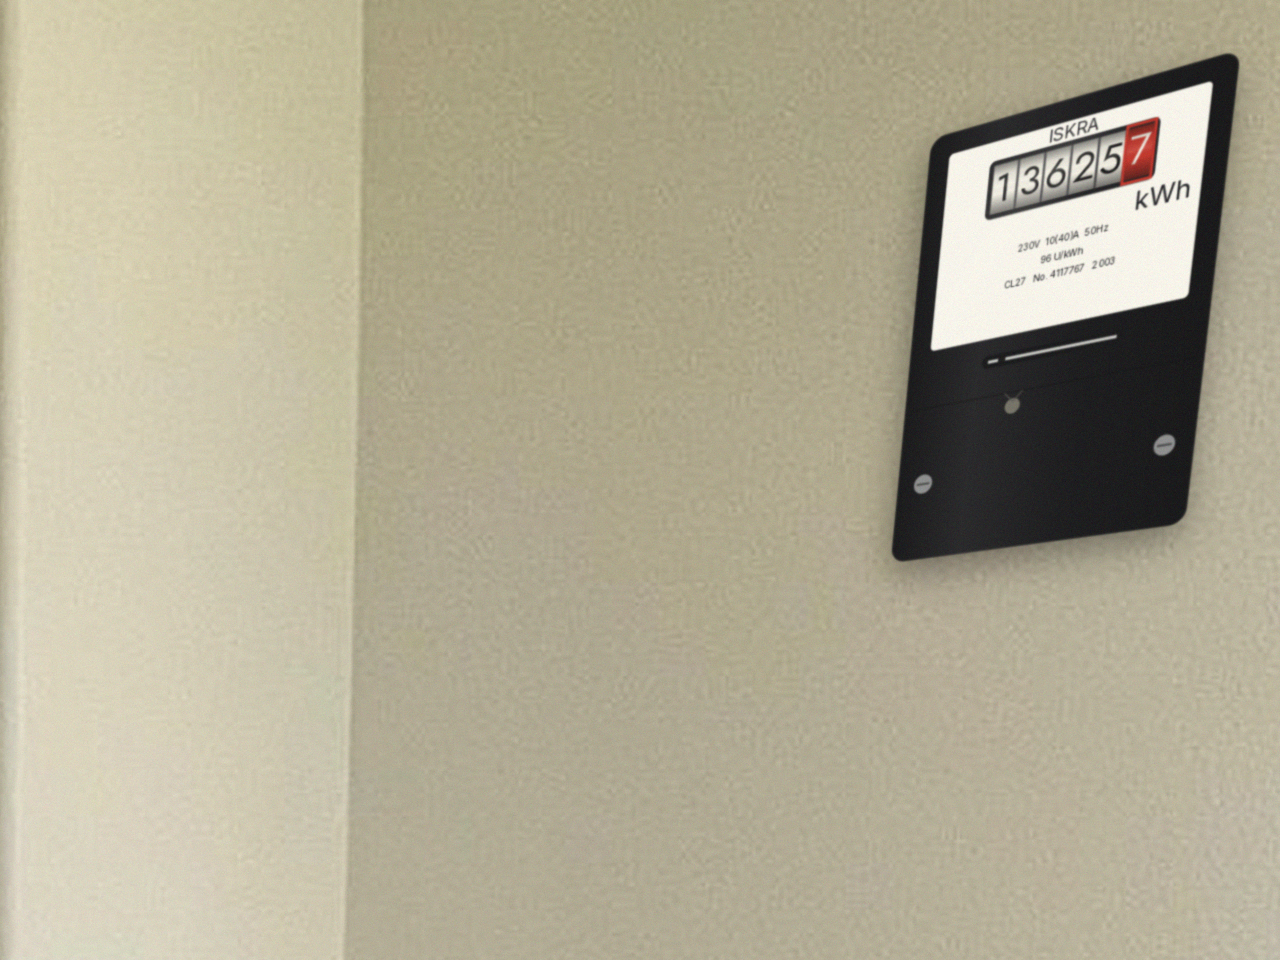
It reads **13625.7** kWh
